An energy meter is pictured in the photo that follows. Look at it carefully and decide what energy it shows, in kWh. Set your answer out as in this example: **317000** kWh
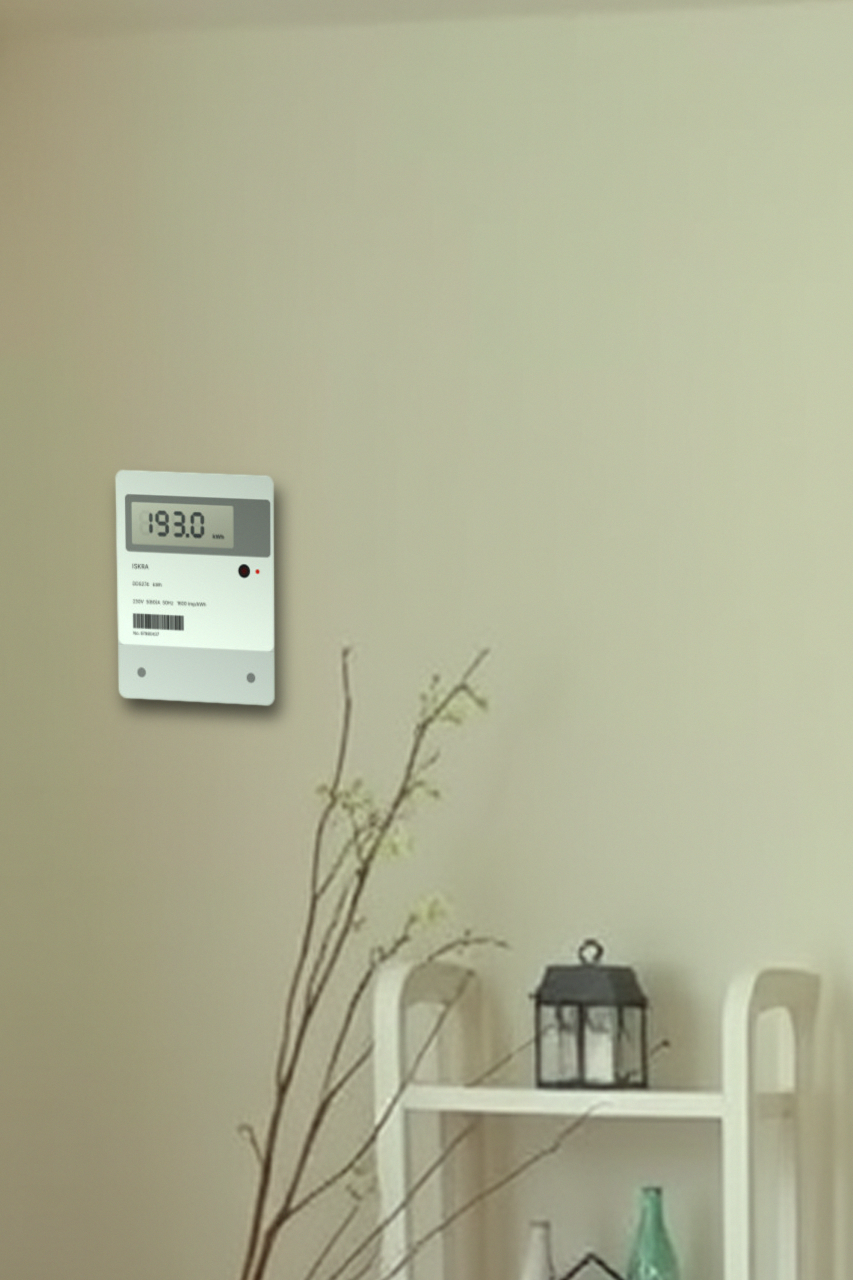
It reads **193.0** kWh
